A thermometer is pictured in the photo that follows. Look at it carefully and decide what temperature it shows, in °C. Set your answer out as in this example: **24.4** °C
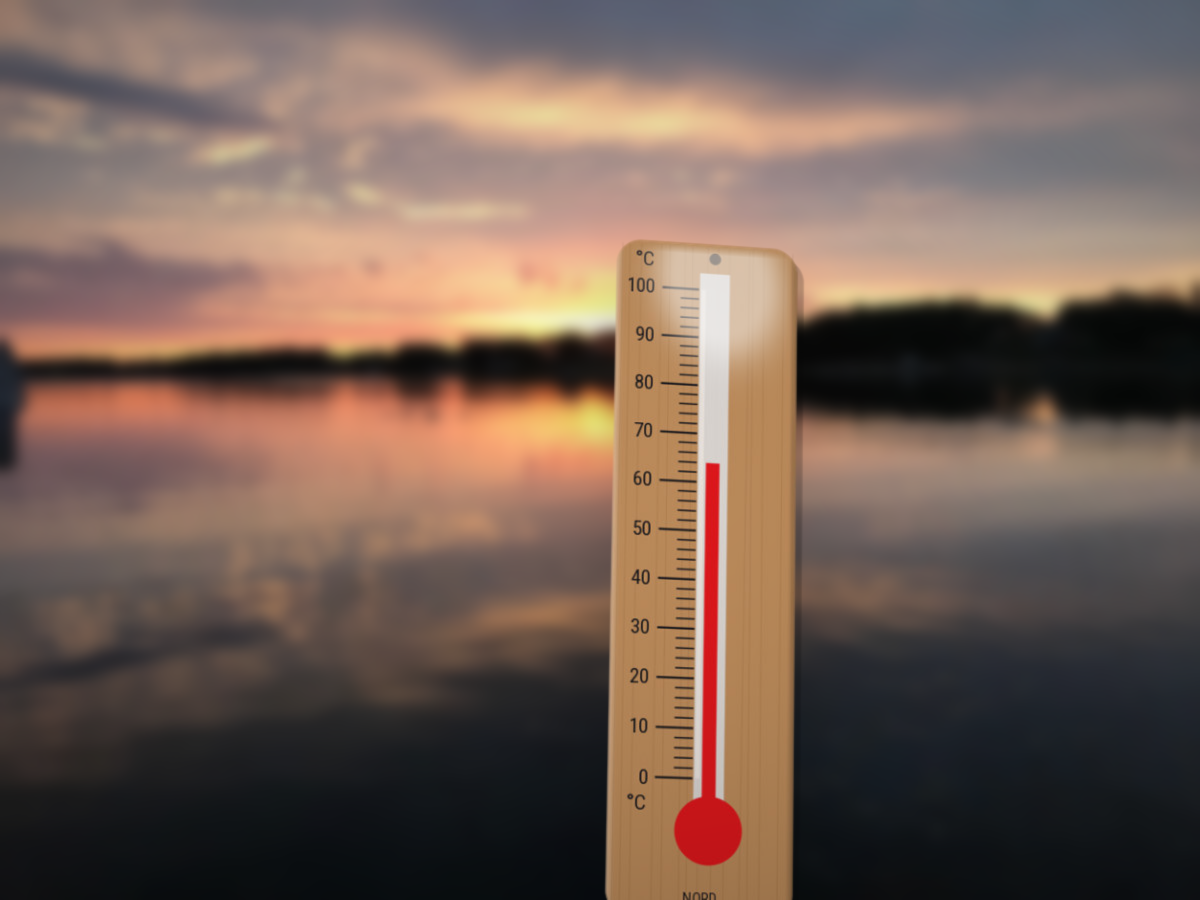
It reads **64** °C
